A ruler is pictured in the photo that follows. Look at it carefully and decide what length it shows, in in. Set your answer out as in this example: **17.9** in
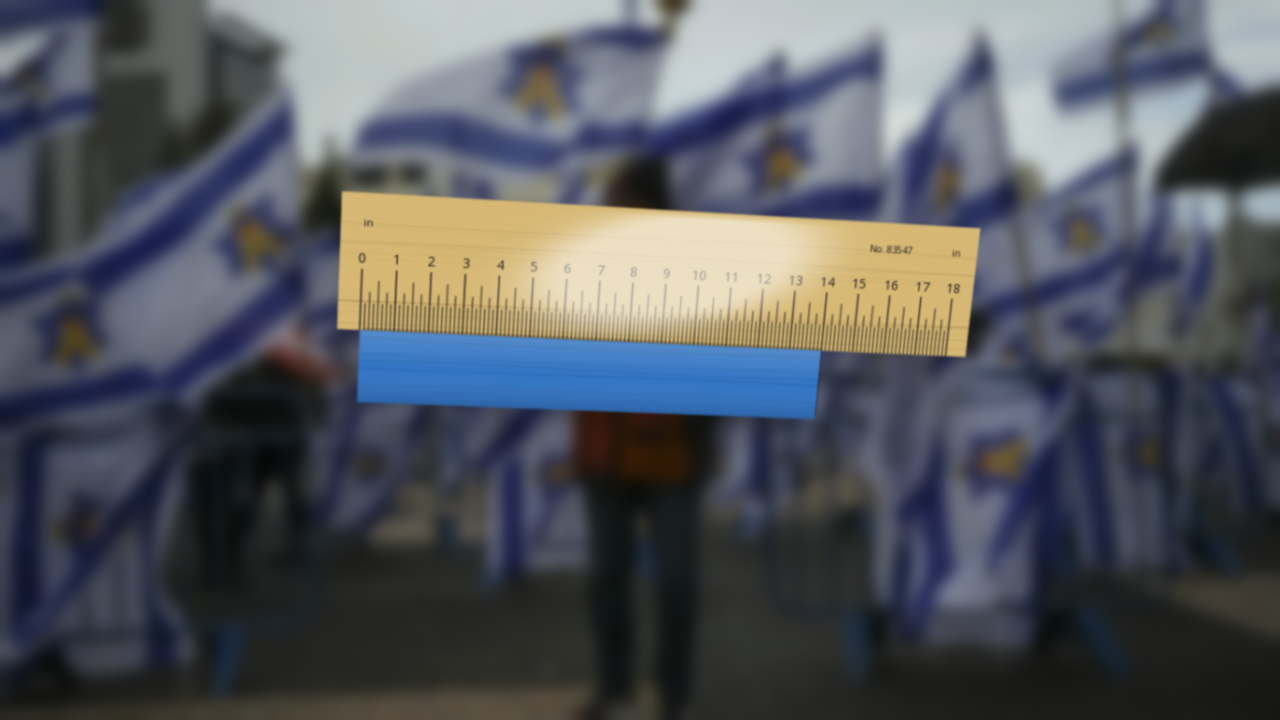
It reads **14** in
